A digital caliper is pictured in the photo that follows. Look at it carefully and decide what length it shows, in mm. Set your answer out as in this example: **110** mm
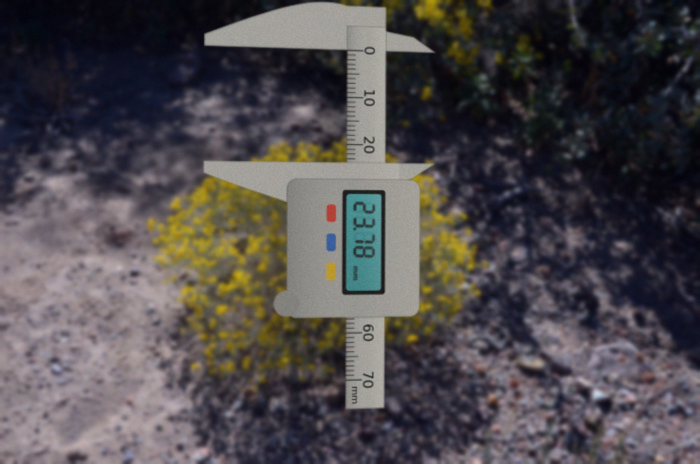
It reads **23.78** mm
